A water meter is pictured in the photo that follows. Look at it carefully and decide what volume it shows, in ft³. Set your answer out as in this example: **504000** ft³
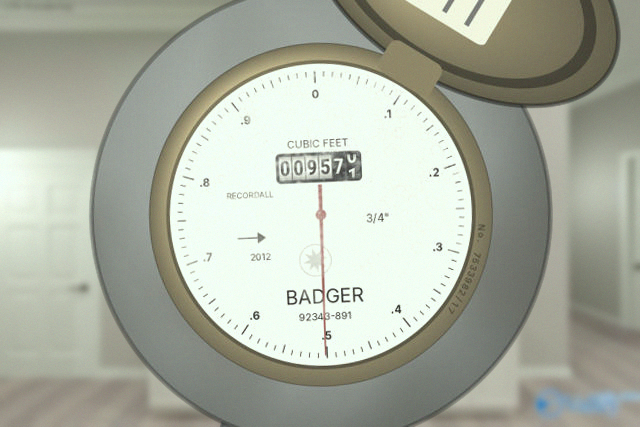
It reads **9570.50** ft³
